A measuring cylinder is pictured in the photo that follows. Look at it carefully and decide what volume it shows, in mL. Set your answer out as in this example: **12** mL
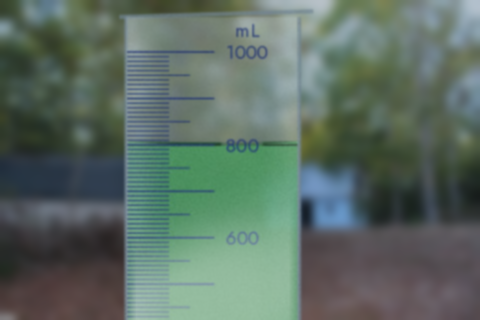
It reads **800** mL
